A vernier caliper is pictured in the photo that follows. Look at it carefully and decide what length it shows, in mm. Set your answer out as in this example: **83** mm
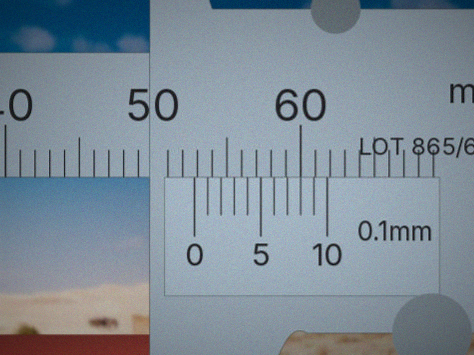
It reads **52.8** mm
